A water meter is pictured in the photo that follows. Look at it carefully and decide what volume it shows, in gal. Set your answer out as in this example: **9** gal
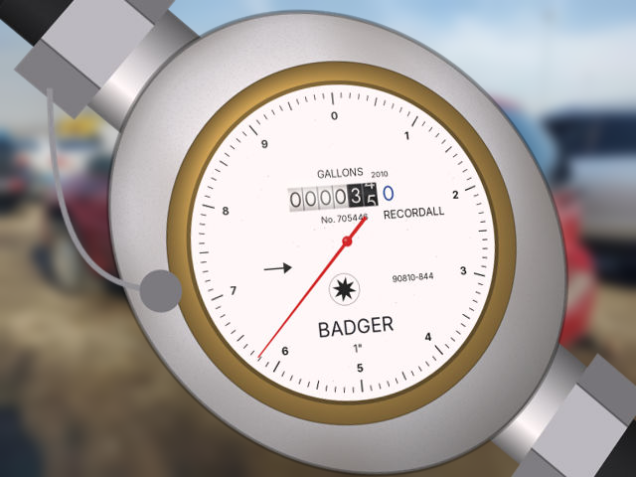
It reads **346.2** gal
